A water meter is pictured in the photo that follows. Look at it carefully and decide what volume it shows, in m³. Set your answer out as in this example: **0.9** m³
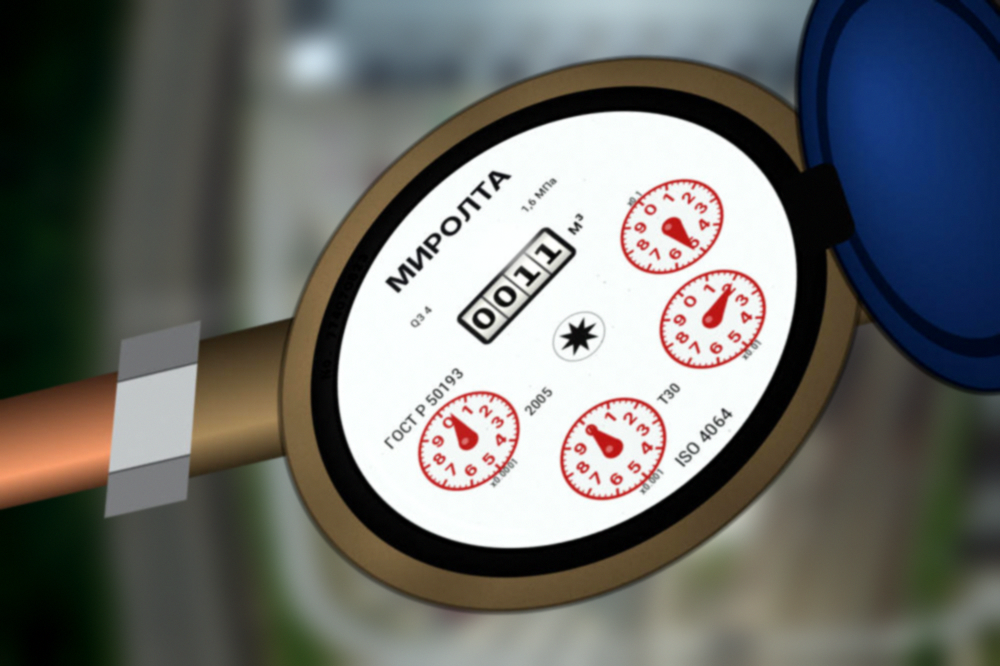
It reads **11.5200** m³
